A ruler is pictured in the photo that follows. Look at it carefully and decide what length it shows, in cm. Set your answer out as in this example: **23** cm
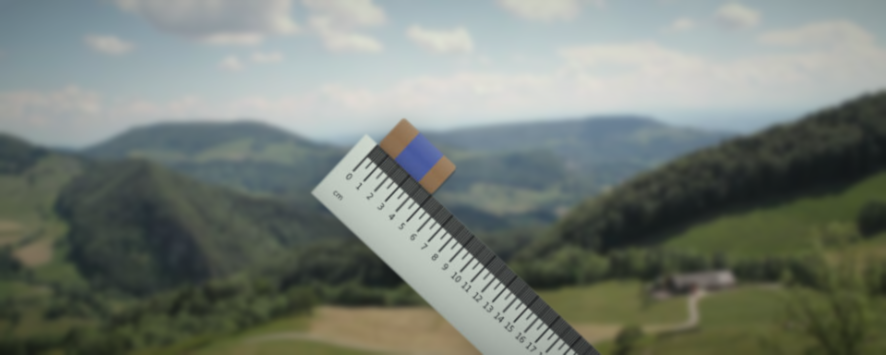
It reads **5** cm
